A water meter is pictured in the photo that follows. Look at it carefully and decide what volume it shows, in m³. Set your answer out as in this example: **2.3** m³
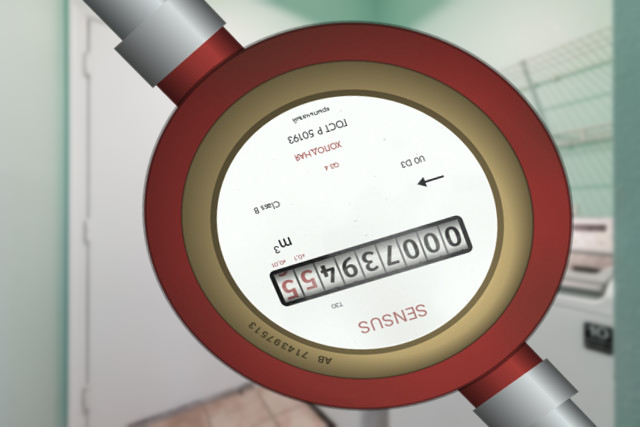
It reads **7394.55** m³
